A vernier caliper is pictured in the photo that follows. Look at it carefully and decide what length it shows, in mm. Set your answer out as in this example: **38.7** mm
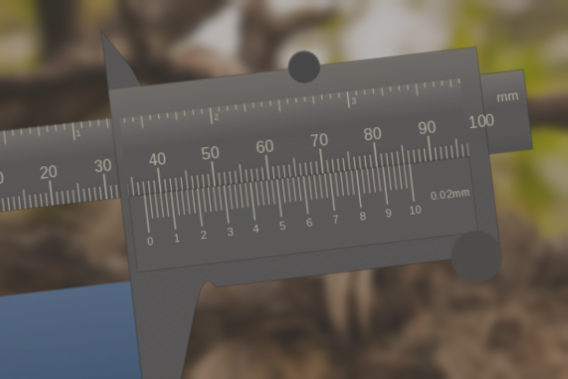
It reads **37.0** mm
